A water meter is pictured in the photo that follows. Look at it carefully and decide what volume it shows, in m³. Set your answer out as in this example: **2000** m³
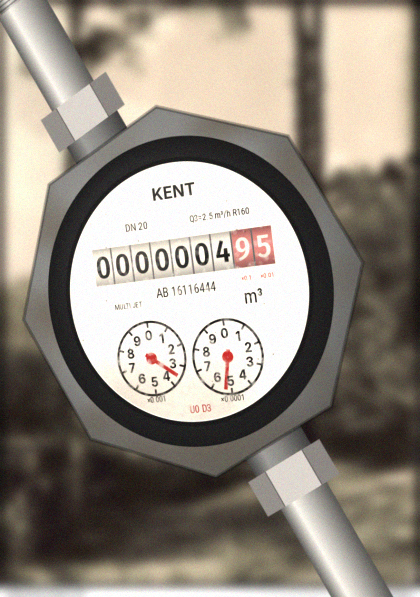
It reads **4.9535** m³
